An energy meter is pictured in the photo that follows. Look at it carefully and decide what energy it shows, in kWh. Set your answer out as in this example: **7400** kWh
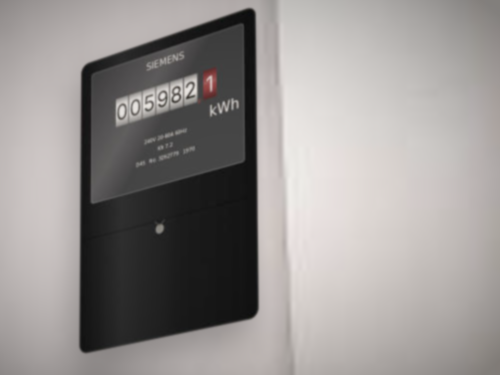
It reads **5982.1** kWh
